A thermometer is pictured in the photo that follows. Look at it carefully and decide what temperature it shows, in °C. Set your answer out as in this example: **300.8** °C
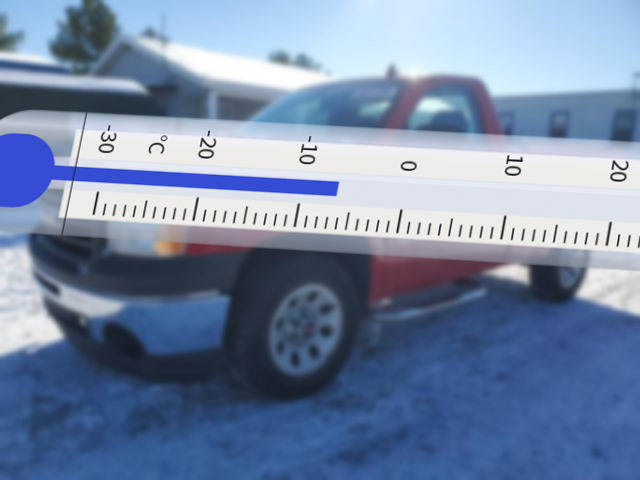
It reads **-6.5** °C
